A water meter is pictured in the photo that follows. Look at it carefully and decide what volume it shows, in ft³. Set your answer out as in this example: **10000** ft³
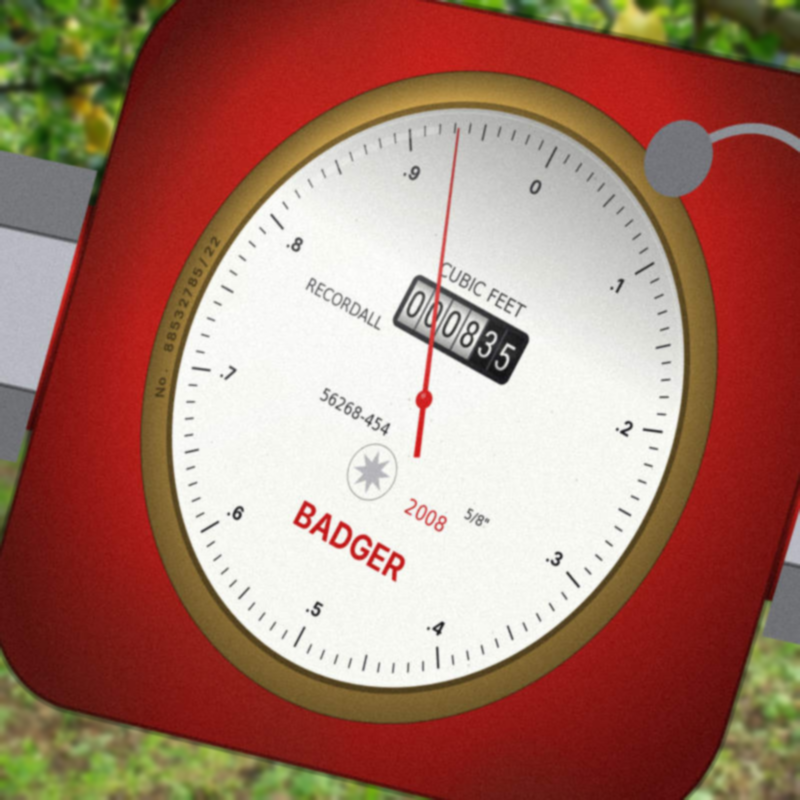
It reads **834.93** ft³
